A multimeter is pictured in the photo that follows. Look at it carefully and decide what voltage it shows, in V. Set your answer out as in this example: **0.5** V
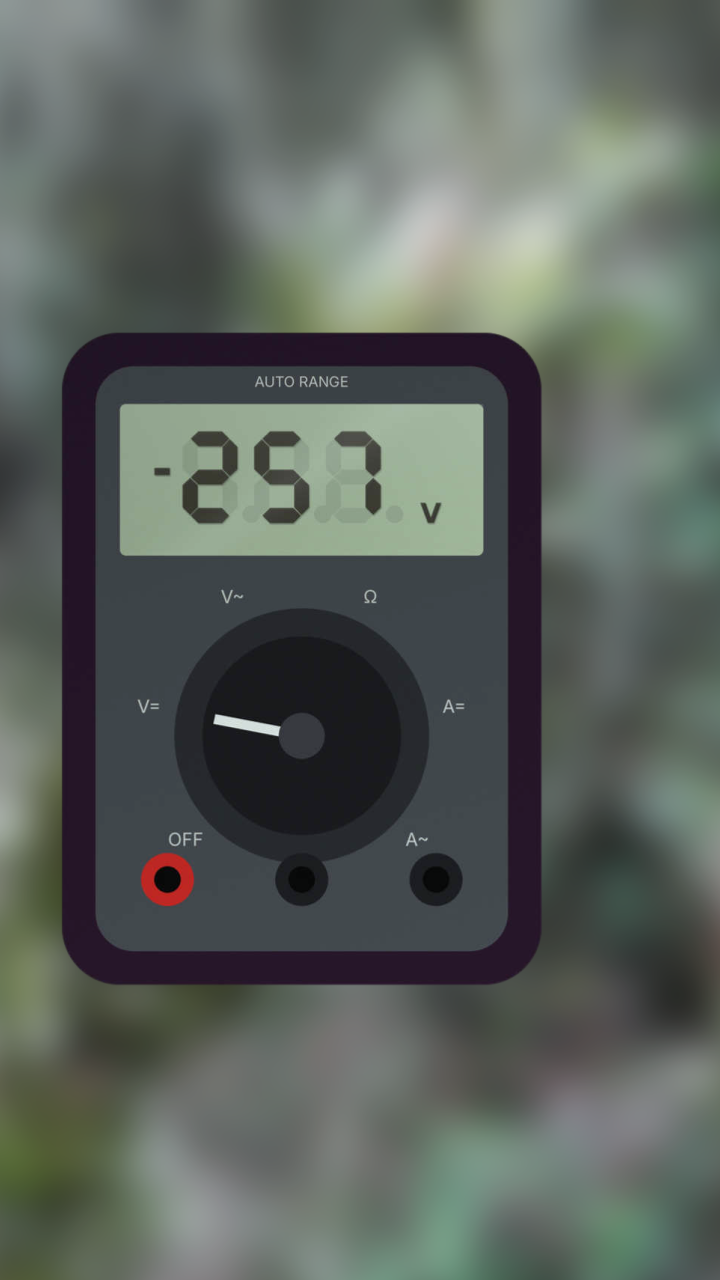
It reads **-257** V
